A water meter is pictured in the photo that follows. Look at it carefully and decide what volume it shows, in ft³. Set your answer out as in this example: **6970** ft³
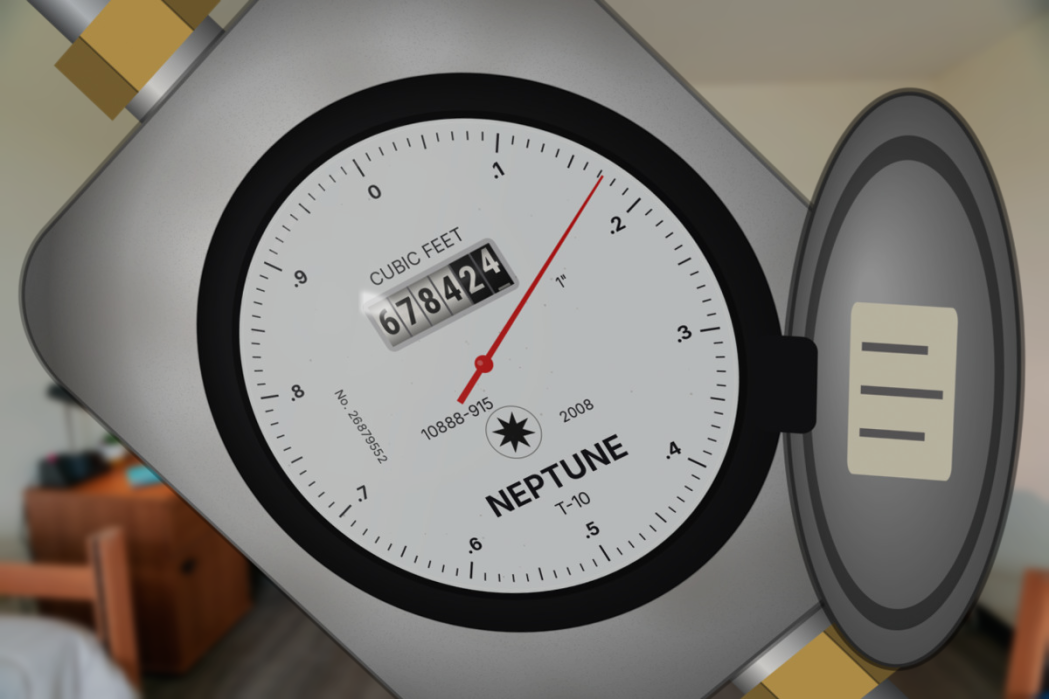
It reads **678424.17** ft³
